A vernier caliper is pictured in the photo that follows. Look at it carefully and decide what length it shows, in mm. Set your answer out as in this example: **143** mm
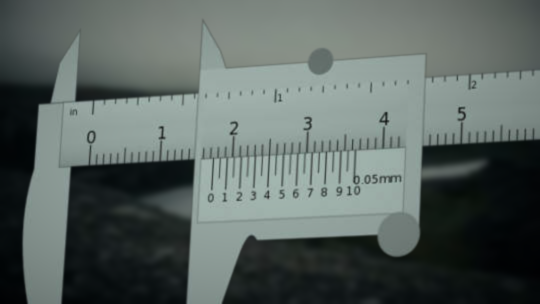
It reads **17.4** mm
